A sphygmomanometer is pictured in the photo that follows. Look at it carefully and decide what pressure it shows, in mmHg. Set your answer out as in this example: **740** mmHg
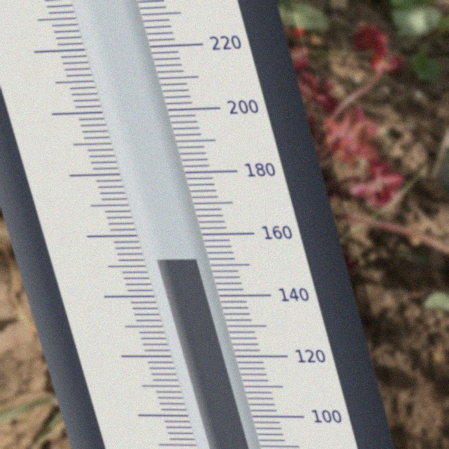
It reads **152** mmHg
